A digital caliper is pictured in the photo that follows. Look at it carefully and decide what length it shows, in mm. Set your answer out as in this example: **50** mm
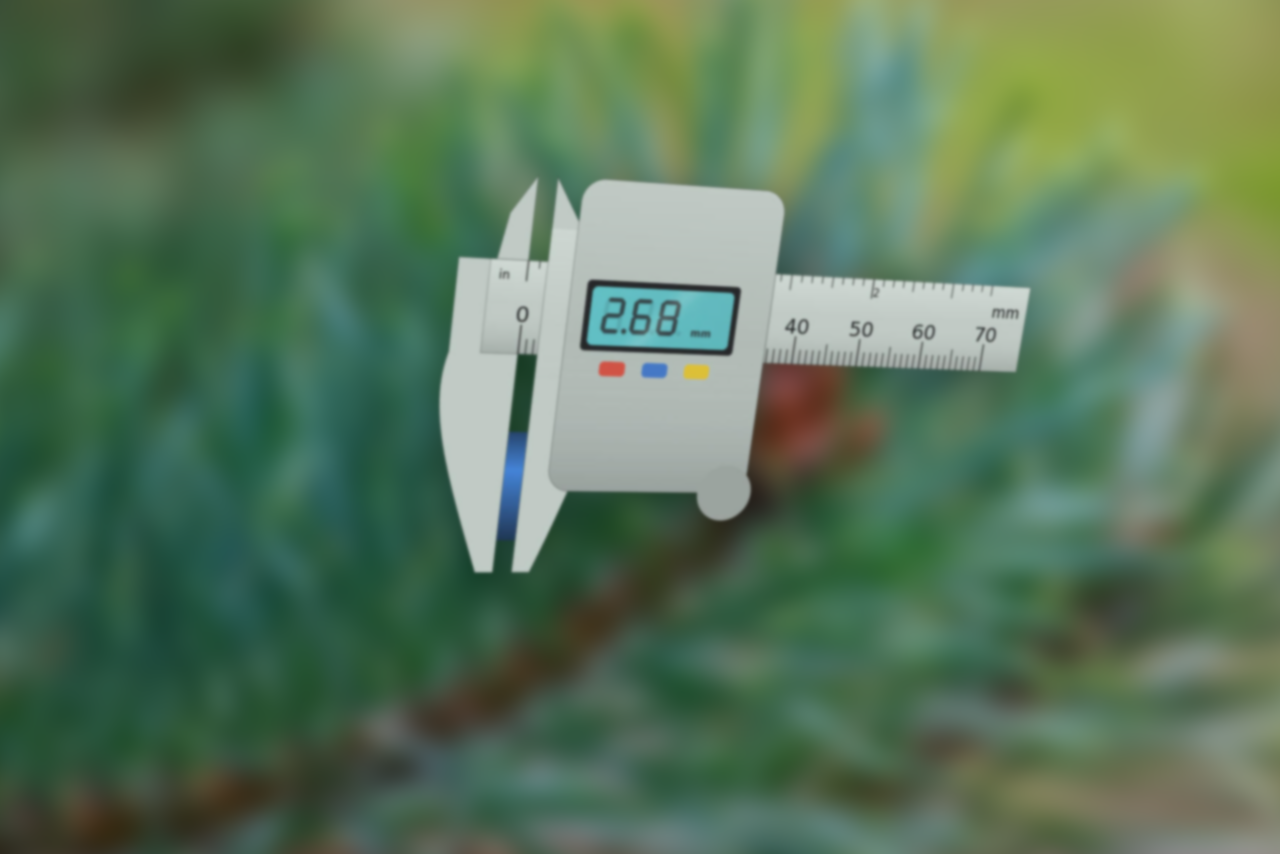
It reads **2.68** mm
